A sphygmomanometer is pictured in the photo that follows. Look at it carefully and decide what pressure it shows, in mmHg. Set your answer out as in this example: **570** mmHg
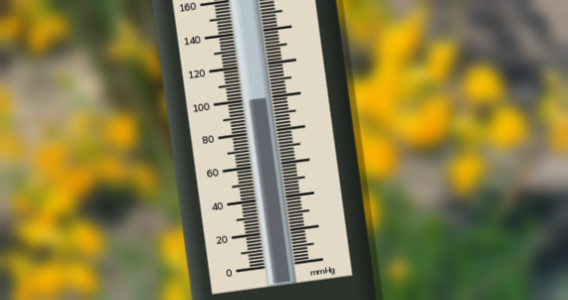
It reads **100** mmHg
